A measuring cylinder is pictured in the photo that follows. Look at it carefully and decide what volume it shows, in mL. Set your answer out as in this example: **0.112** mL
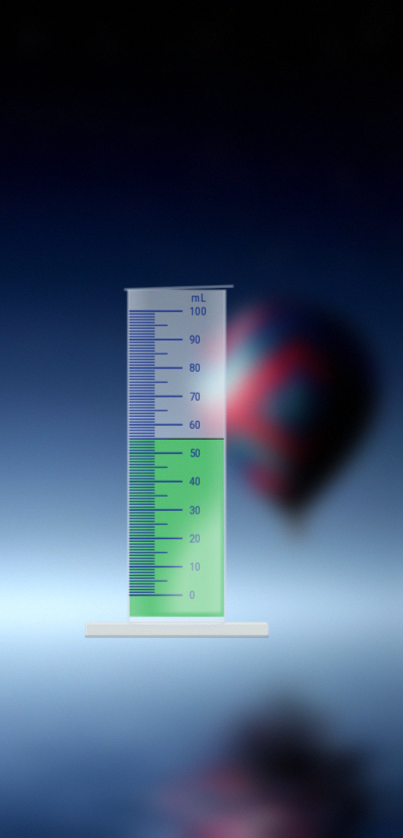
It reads **55** mL
